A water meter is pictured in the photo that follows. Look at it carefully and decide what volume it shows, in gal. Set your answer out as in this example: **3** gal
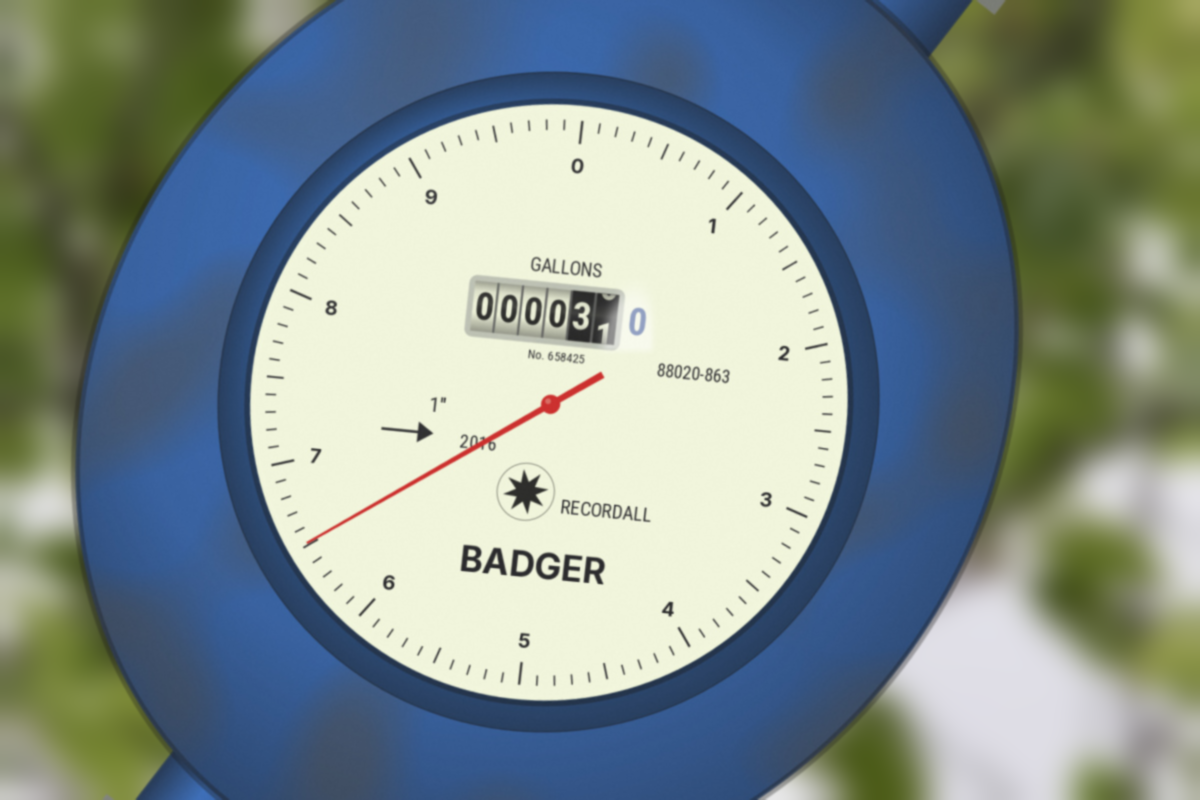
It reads **306.5** gal
